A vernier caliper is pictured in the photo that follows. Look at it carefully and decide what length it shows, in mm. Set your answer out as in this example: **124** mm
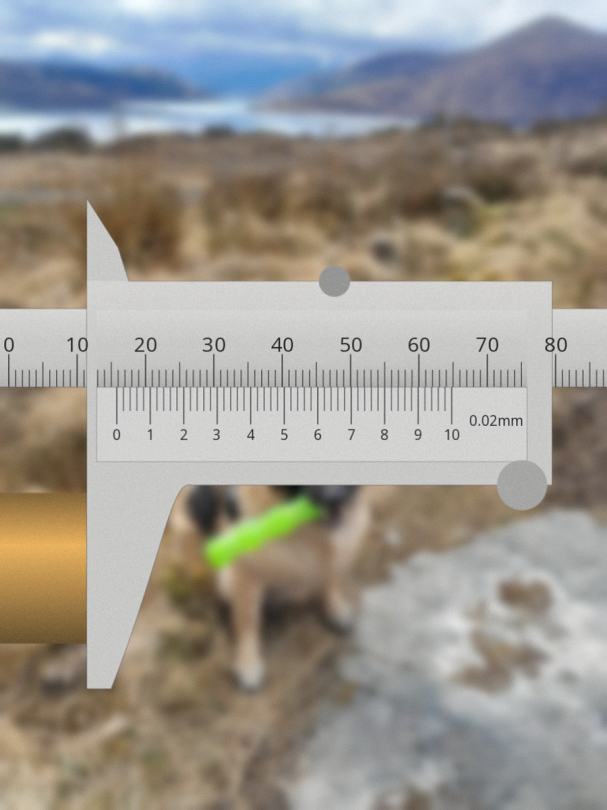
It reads **15.8** mm
